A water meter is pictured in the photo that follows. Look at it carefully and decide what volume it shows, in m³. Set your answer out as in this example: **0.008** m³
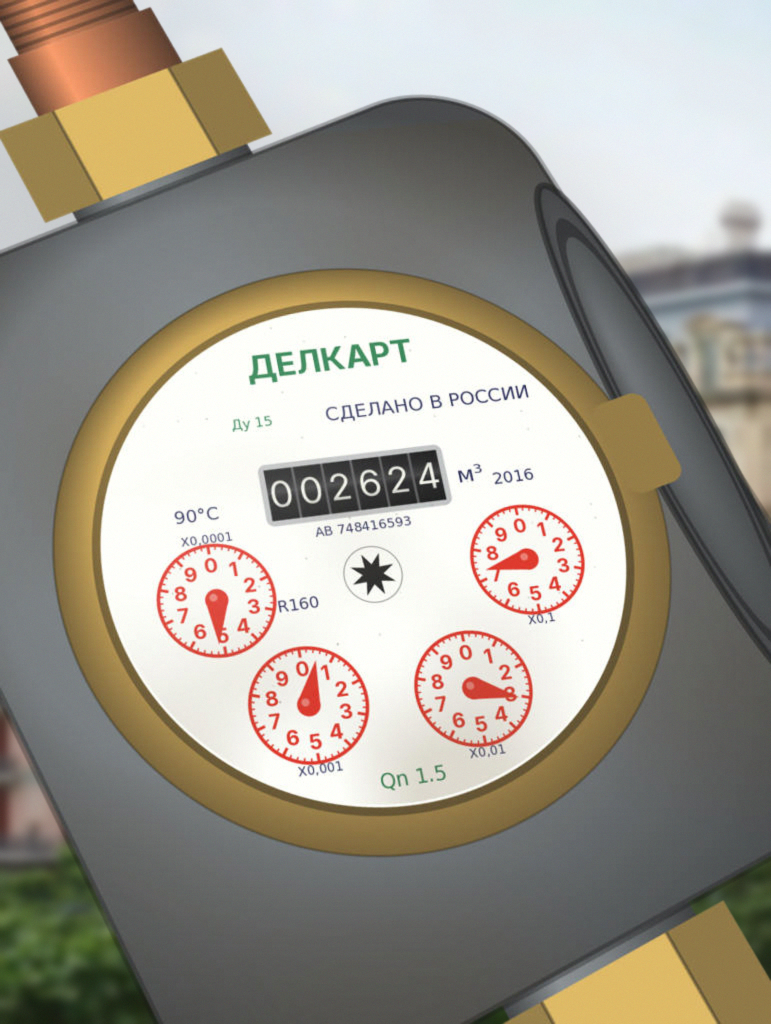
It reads **2624.7305** m³
